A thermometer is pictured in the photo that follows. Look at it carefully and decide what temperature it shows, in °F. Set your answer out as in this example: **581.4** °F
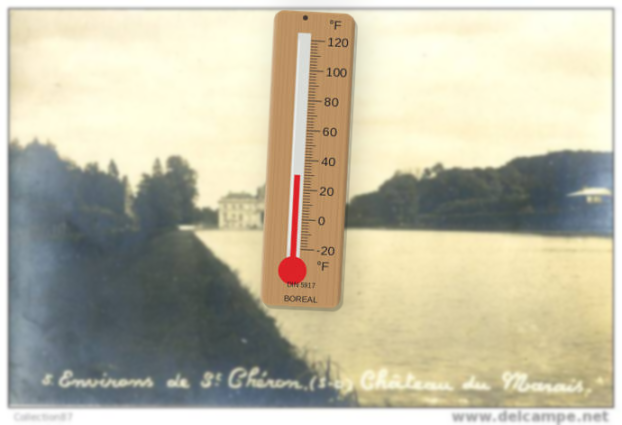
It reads **30** °F
